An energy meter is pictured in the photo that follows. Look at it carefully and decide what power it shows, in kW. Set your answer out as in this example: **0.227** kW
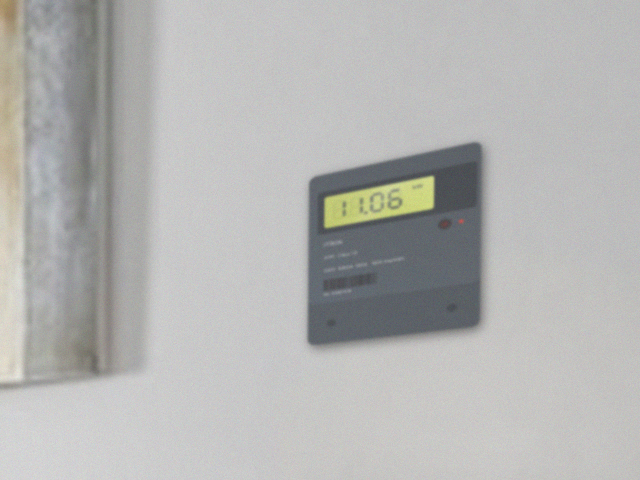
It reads **11.06** kW
